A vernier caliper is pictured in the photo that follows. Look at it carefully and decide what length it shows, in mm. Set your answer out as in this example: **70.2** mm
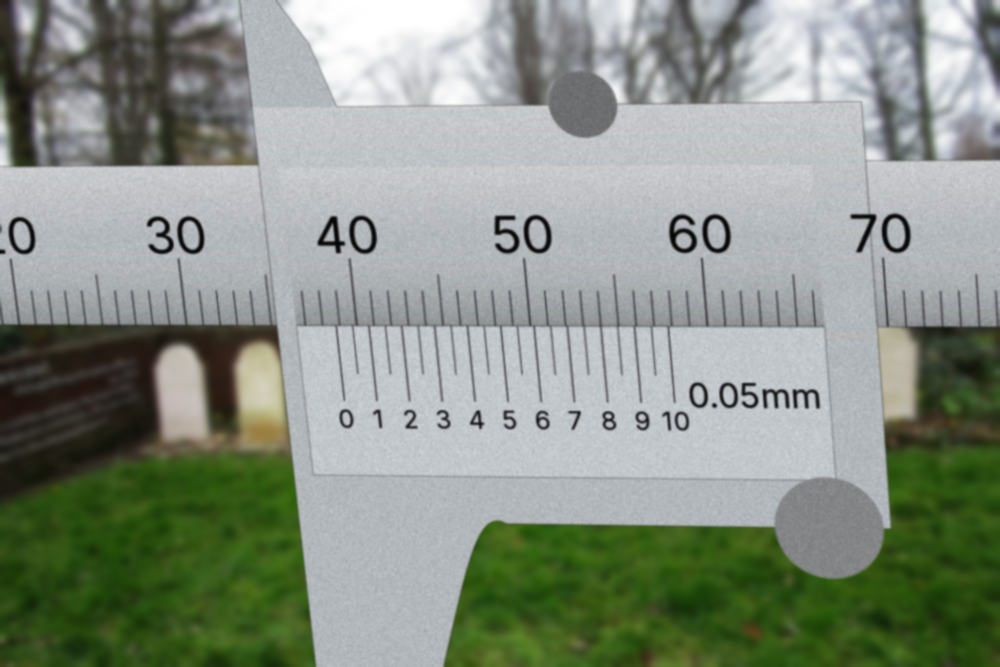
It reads **38.8** mm
